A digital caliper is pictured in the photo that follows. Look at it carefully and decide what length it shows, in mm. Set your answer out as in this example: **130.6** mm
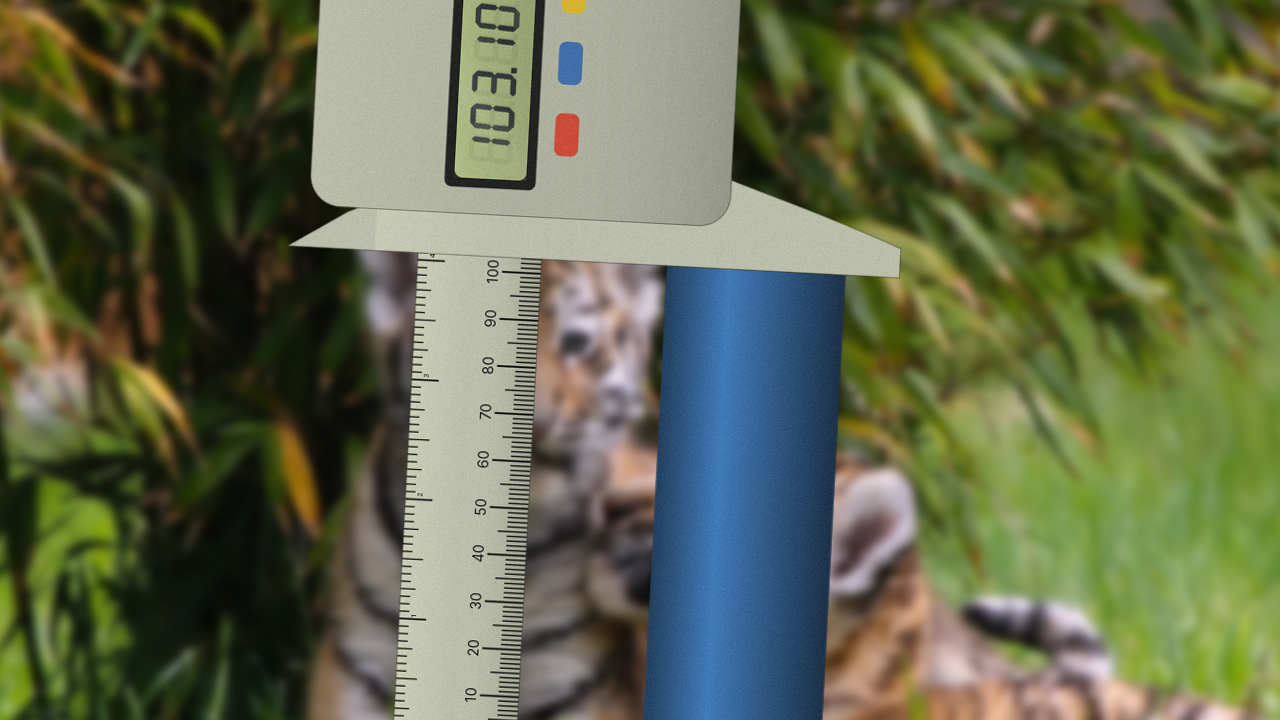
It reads **103.10** mm
